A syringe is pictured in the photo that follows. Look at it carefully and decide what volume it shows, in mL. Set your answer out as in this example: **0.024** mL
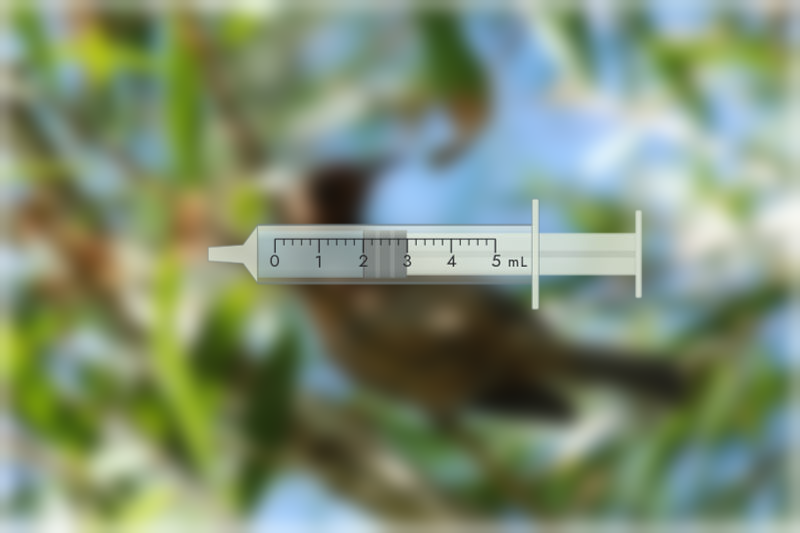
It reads **2** mL
